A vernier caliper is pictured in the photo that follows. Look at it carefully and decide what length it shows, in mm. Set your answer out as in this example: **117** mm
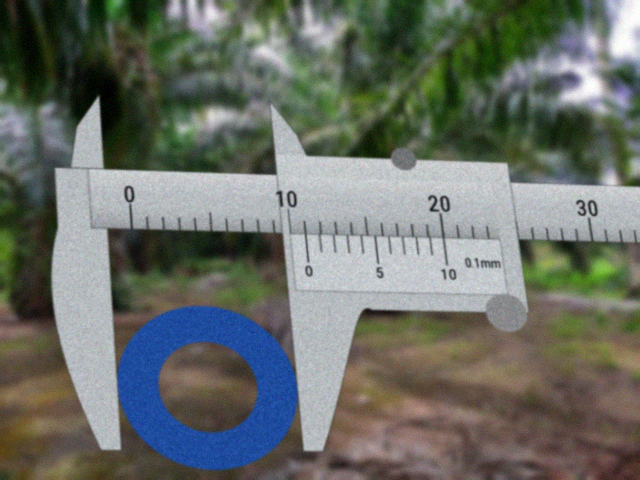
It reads **11.0** mm
